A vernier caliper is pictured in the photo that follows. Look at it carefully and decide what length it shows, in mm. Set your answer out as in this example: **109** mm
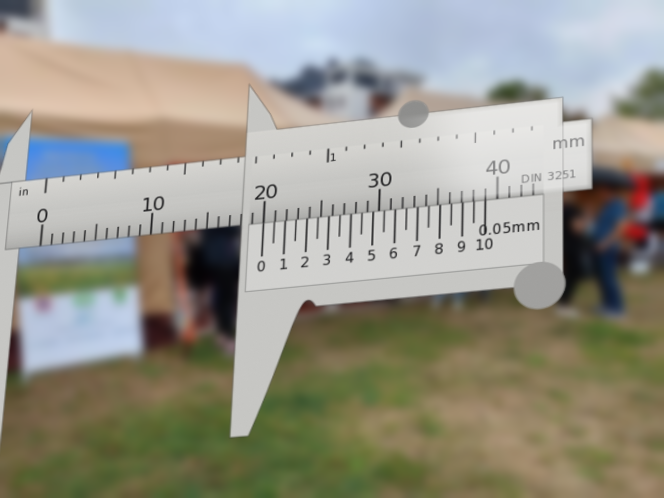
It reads **20.0** mm
